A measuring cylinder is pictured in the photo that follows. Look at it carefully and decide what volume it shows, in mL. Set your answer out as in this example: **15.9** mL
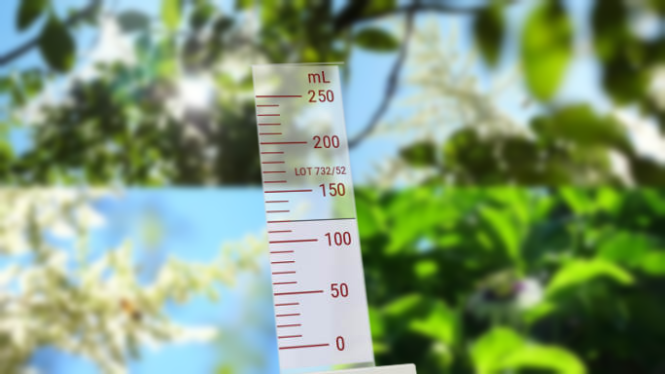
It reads **120** mL
